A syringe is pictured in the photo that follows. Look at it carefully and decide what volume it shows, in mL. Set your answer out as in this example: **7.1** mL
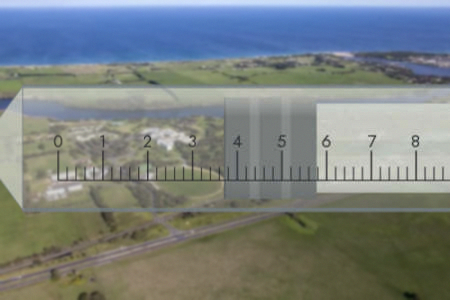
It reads **3.7** mL
